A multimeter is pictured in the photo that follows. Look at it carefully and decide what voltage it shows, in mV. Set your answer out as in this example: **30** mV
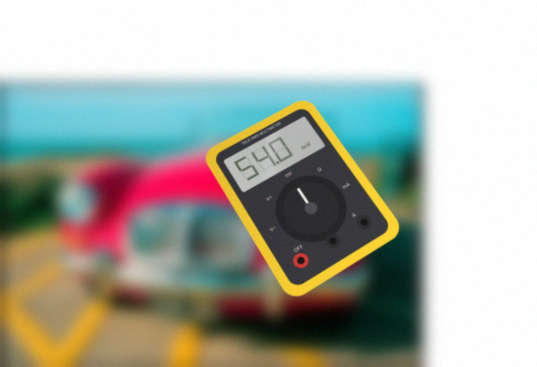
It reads **54.0** mV
